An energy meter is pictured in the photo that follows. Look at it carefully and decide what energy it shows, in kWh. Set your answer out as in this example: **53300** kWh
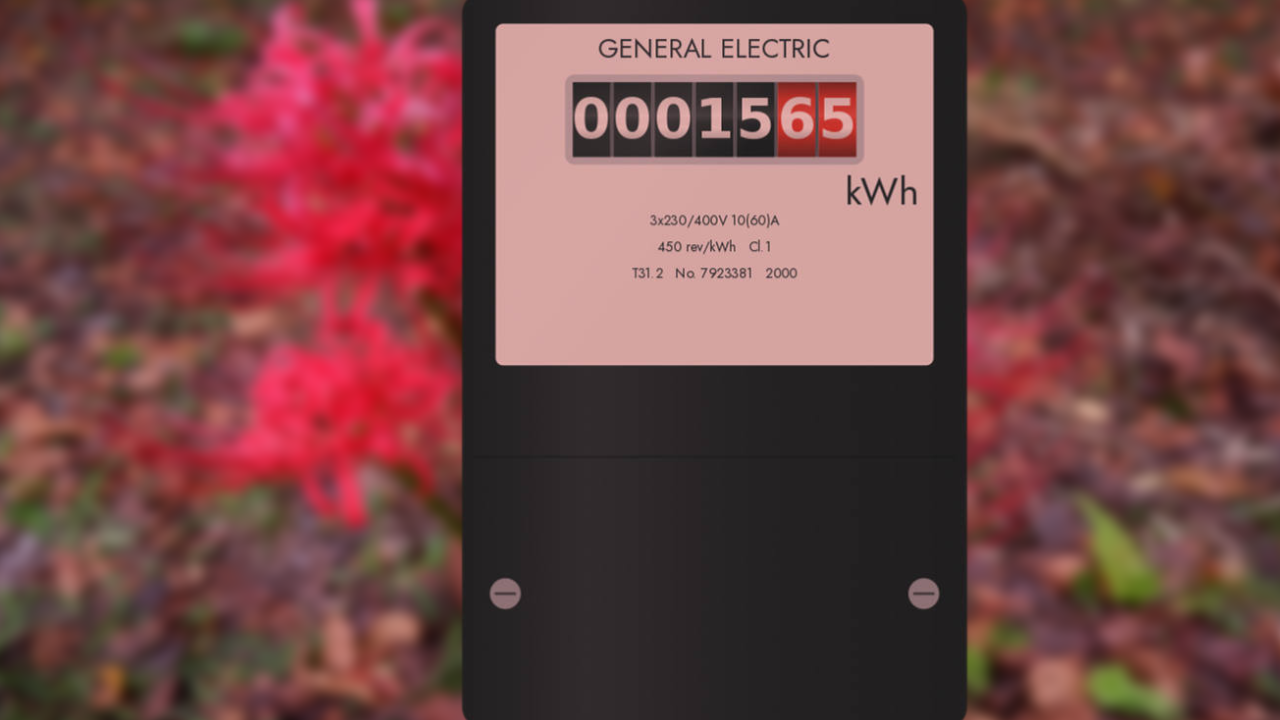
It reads **15.65** kWh
